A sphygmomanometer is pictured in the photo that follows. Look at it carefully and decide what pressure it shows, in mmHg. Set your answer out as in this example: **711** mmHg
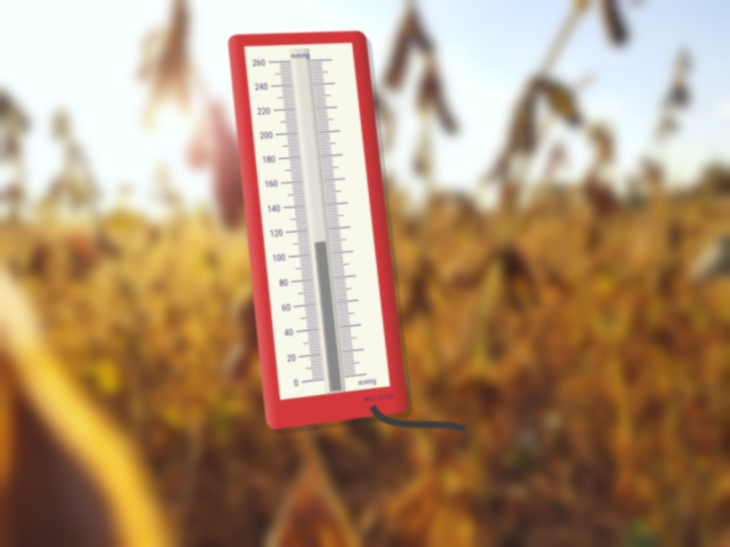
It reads **110** mmHg
